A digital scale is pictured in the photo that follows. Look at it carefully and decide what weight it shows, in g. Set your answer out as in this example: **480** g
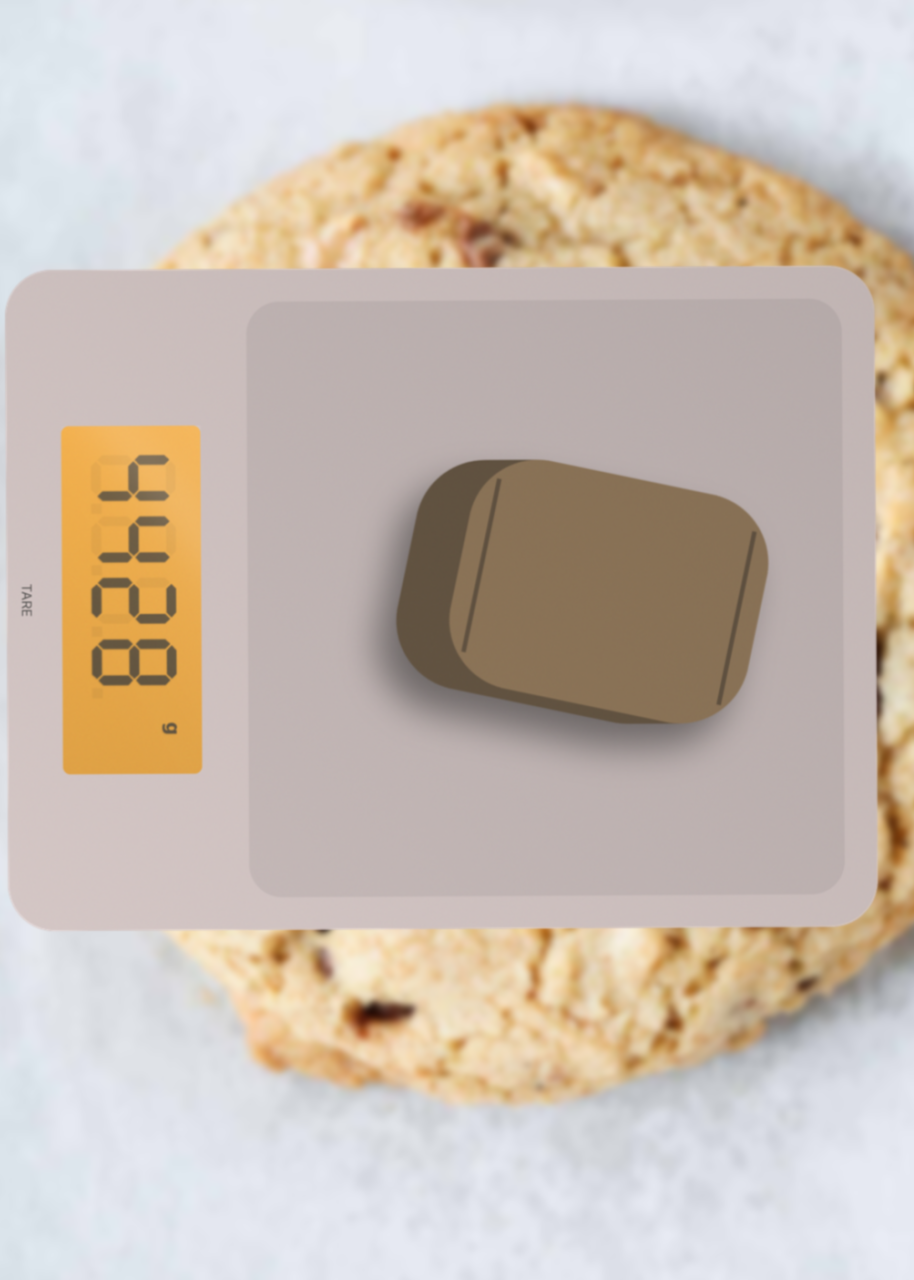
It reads **4428** g
